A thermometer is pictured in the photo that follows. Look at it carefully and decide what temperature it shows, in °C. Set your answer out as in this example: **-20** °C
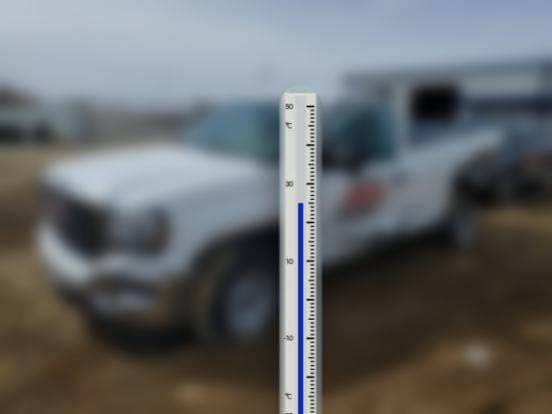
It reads **25** °C
